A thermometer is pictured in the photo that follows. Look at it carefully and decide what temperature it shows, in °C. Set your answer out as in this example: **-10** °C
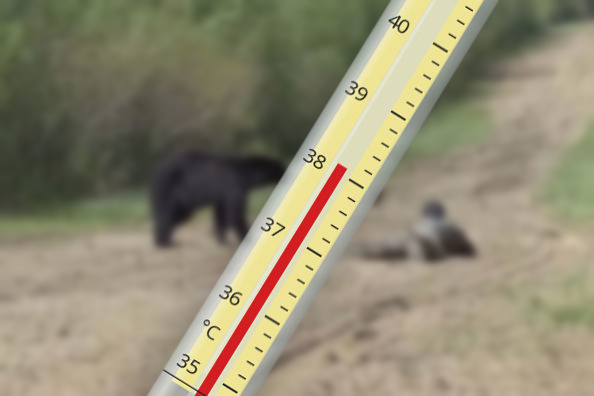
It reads **38.1** °C
